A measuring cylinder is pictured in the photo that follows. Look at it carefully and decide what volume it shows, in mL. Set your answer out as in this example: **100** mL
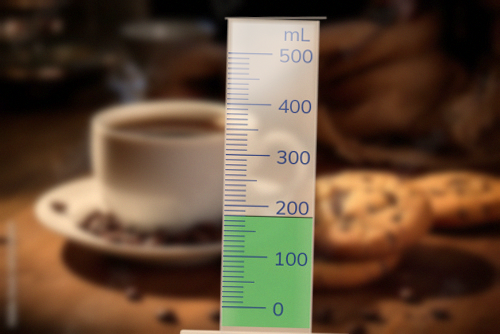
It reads **180** mL
